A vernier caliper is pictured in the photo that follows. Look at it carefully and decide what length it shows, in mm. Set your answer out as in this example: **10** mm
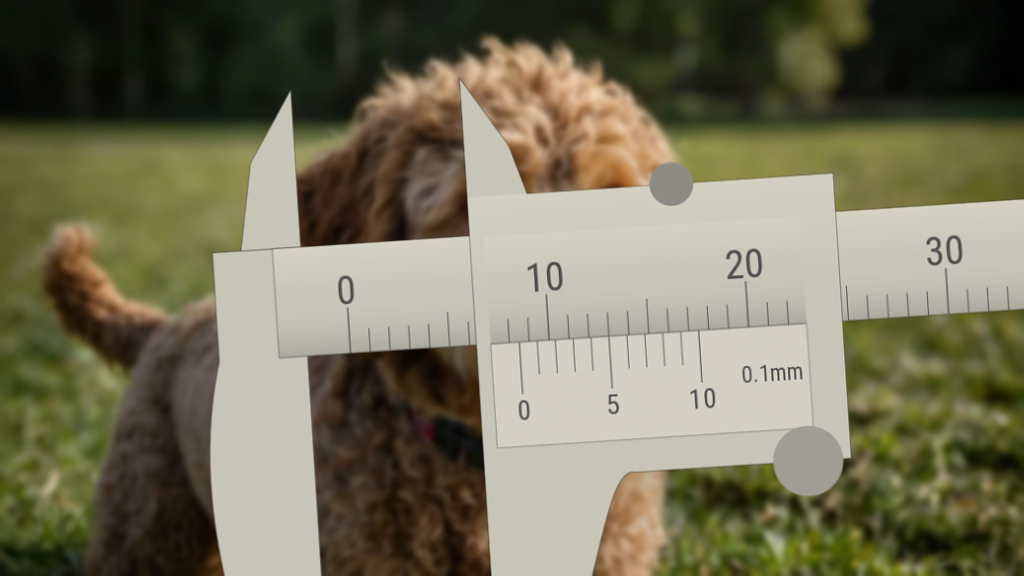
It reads **8.5** mm
